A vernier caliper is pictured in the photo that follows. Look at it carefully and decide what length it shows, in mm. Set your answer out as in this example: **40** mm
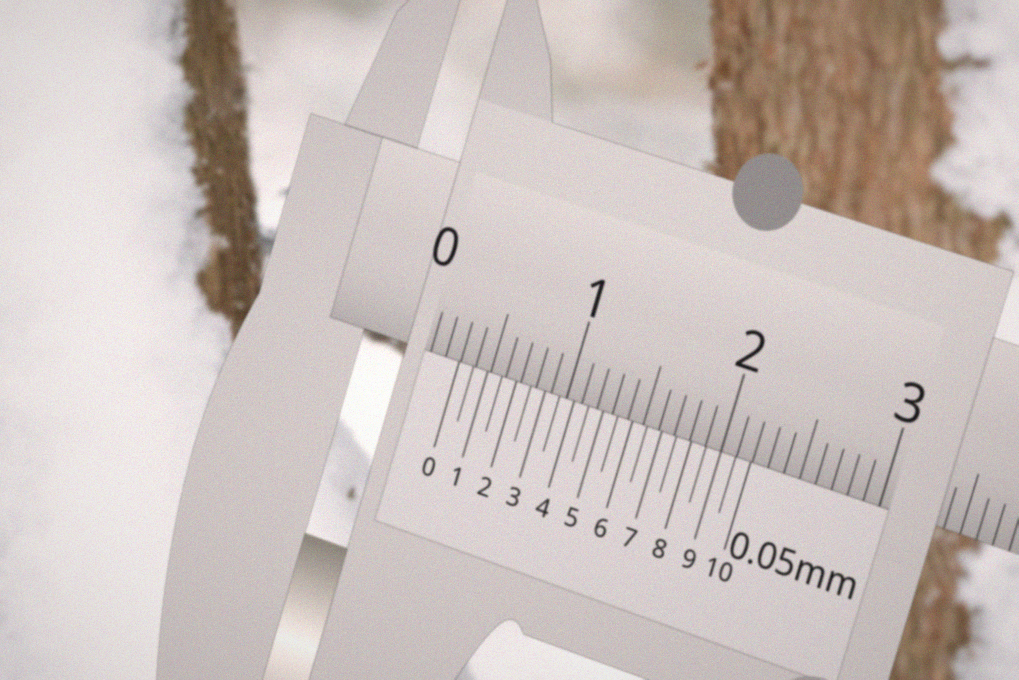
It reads **2.9** mm
